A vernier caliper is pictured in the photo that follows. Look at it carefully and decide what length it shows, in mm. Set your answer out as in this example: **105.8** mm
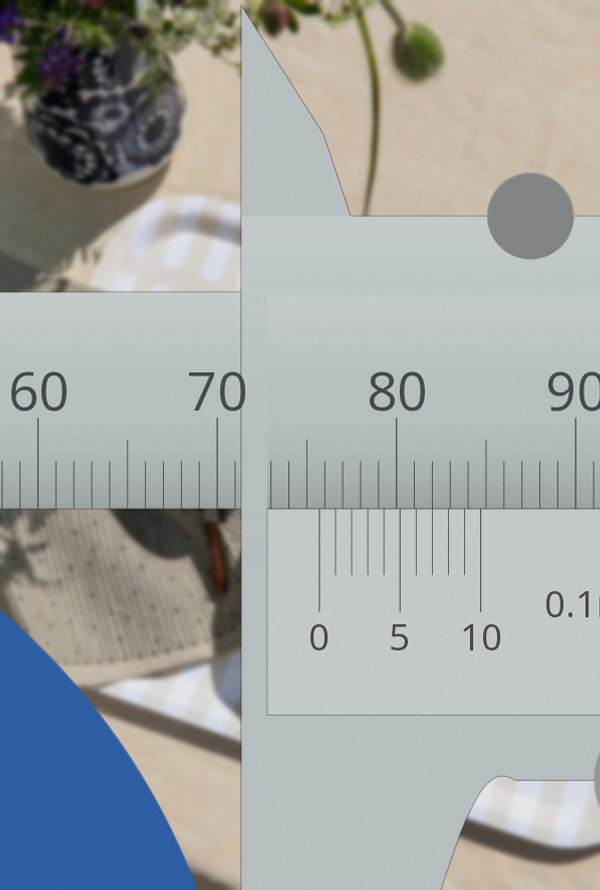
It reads **75.7** mm
